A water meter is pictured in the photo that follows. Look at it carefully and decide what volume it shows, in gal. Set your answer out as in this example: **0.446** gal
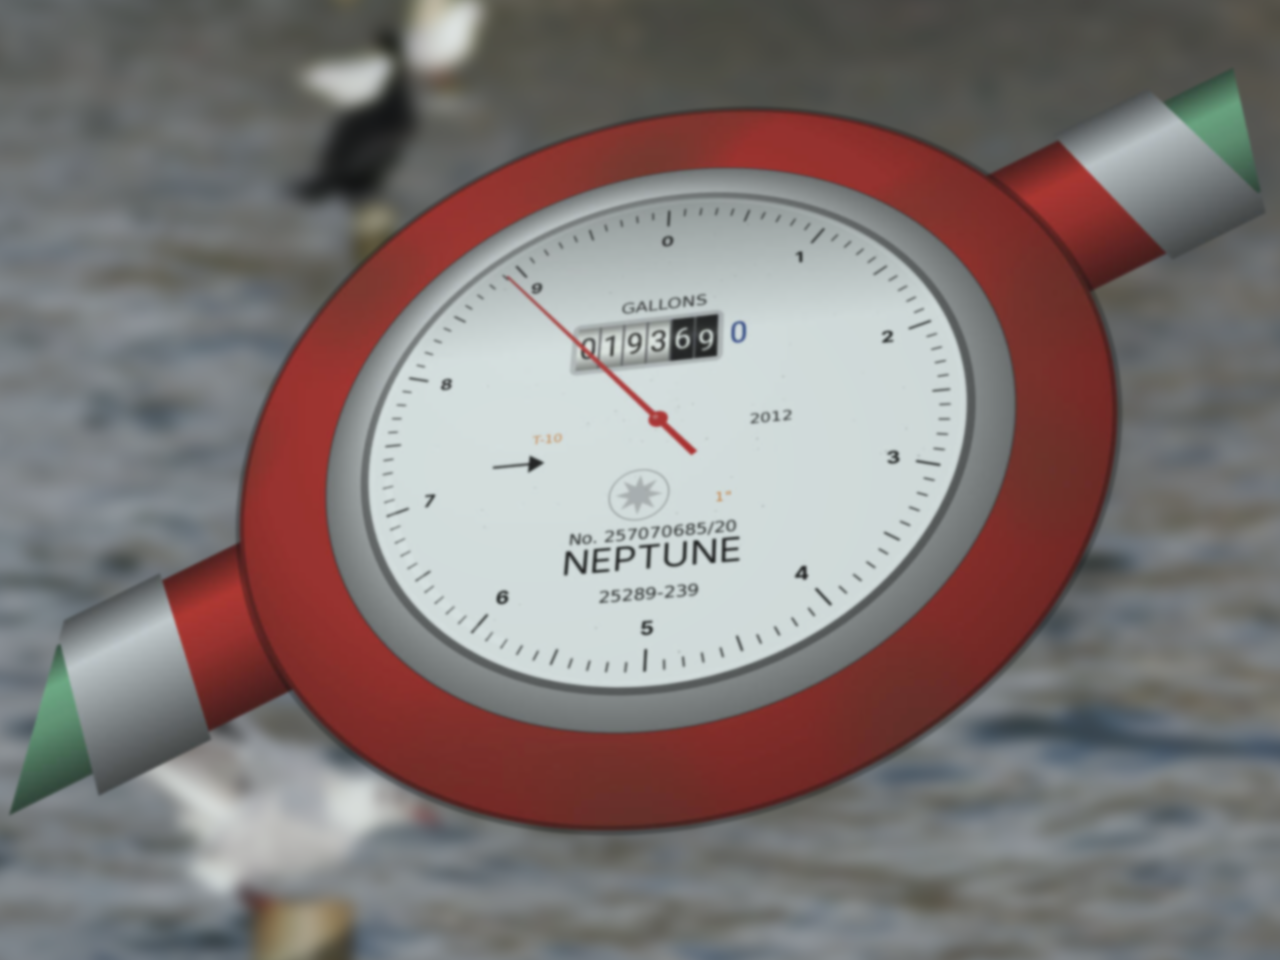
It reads **193688.9** gal
